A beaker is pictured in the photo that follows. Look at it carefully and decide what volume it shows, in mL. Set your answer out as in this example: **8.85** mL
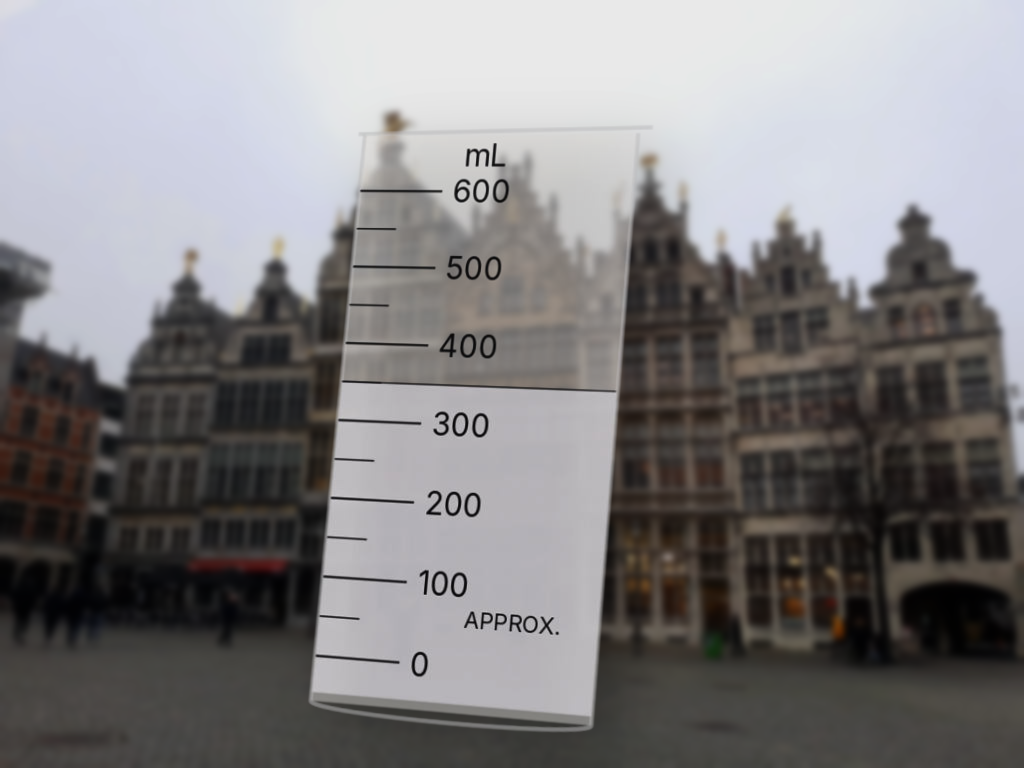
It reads **350** mL
